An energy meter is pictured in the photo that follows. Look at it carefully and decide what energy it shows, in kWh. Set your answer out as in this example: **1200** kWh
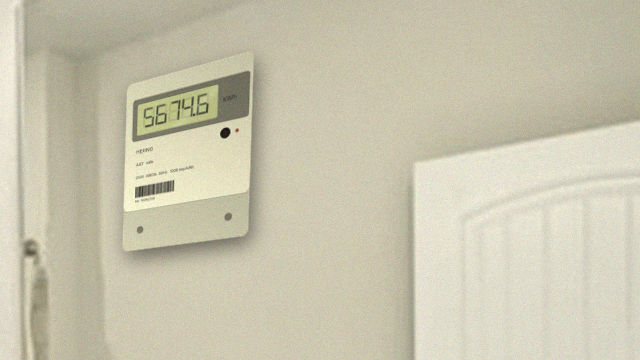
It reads **5674.6** kWh
